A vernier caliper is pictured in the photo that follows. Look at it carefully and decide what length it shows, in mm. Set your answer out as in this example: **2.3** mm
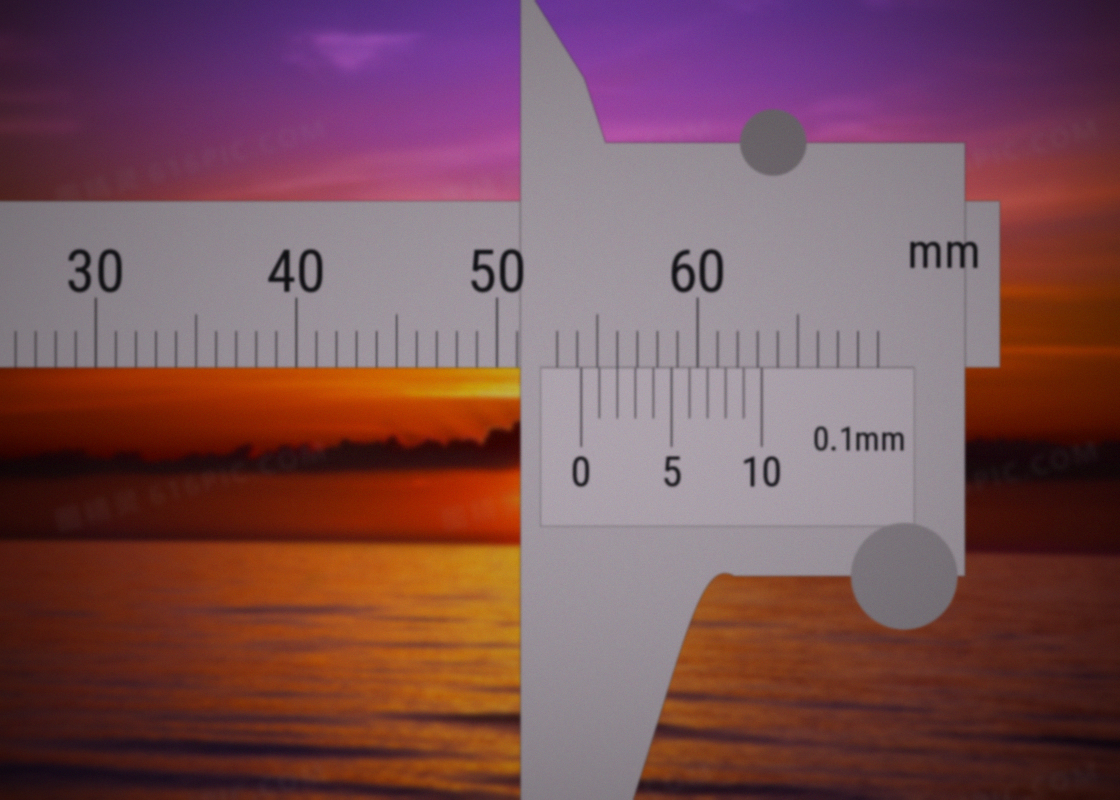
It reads **54.2** mm
